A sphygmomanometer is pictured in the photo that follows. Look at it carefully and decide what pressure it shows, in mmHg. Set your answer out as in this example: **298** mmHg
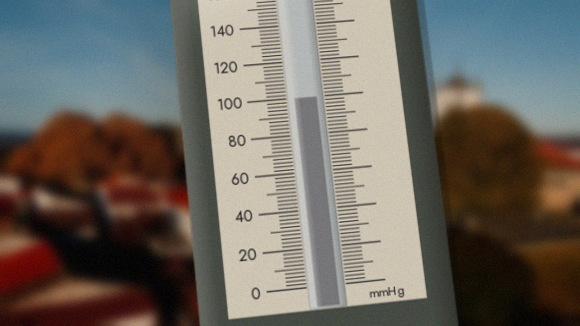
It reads **100** mmHg
